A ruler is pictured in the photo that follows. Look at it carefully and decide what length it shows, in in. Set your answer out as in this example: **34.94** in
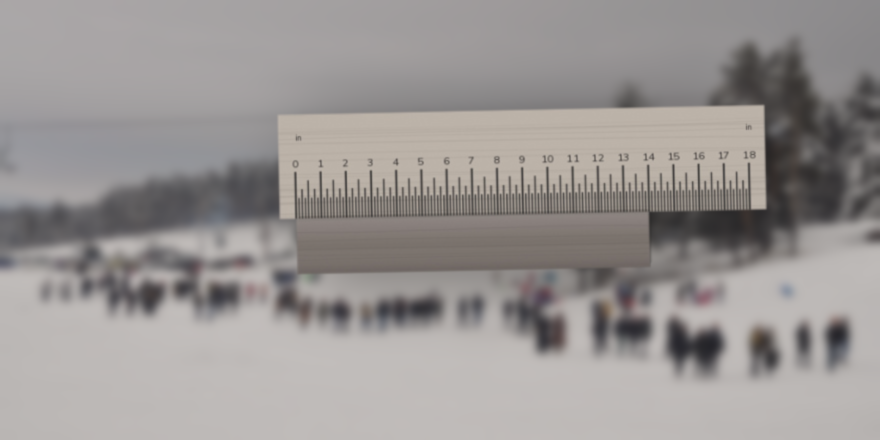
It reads **14** in
